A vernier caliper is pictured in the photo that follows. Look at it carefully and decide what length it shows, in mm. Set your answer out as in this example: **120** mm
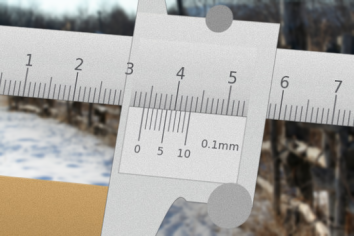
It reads **34.0** mm
